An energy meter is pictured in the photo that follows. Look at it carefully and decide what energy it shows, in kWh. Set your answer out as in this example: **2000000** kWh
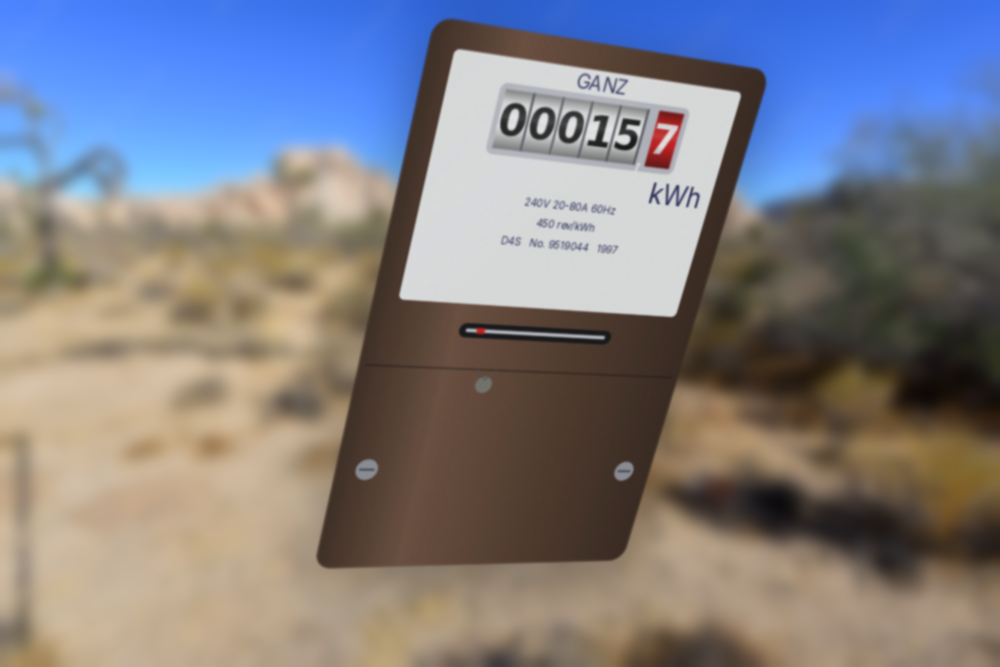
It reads **15.7** kWh
